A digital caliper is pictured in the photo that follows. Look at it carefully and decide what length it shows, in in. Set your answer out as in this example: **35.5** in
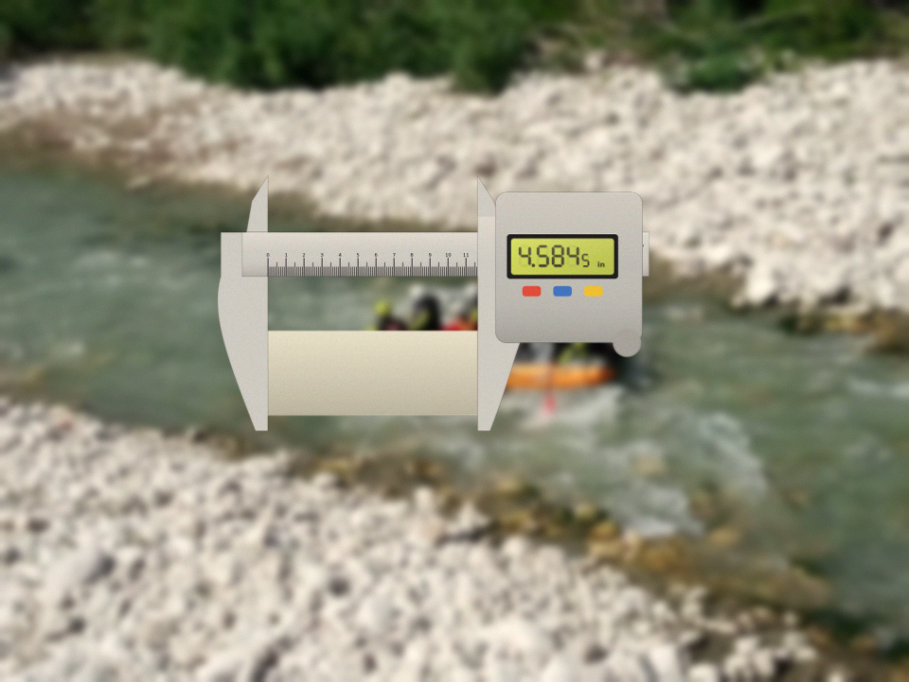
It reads **4.5845** in
